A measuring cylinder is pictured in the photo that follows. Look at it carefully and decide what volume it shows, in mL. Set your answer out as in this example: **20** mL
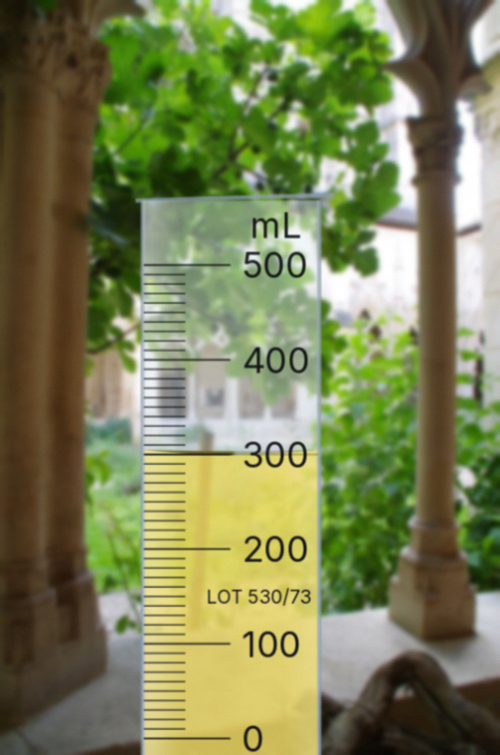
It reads **300** mL
